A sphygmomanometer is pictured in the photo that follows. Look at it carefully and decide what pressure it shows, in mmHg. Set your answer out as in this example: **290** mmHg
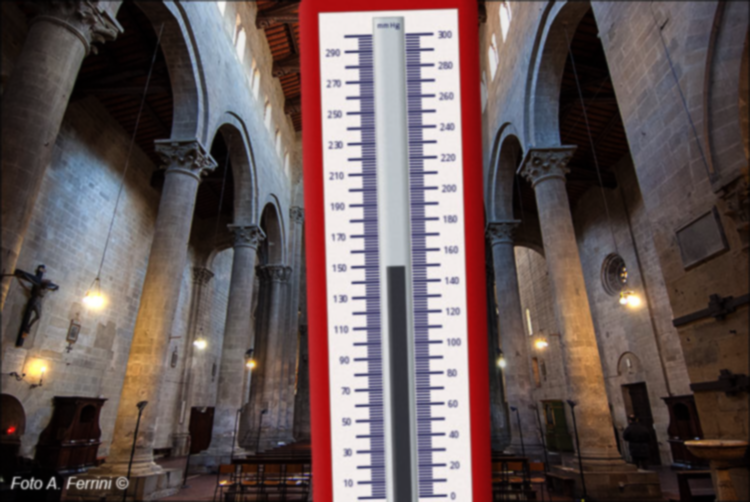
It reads **150** mmHg
